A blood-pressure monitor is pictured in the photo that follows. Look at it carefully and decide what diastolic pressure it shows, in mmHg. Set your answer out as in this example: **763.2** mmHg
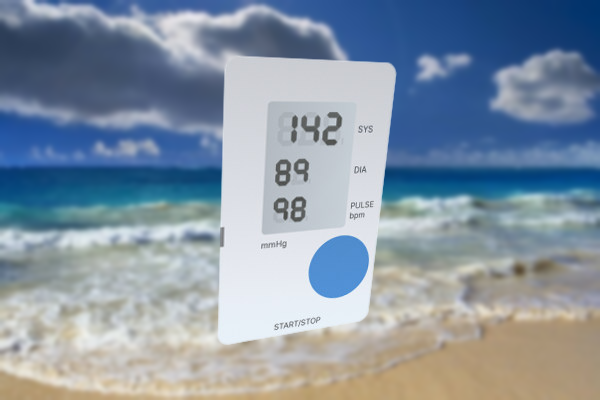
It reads **89** mmHg
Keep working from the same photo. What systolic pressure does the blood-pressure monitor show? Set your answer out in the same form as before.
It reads **142** mmHg
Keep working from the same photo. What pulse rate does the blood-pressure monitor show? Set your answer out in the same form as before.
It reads **98** bpm
